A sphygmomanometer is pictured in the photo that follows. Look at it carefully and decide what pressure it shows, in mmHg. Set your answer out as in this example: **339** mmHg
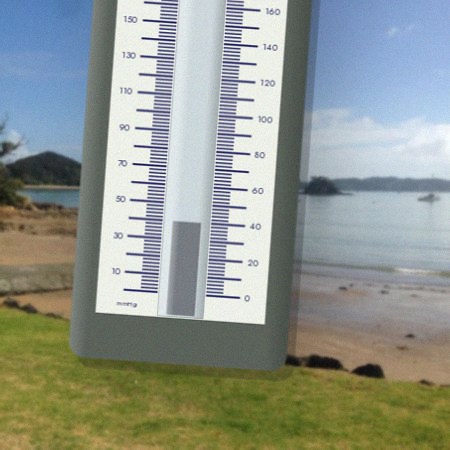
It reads **40** mmHg
